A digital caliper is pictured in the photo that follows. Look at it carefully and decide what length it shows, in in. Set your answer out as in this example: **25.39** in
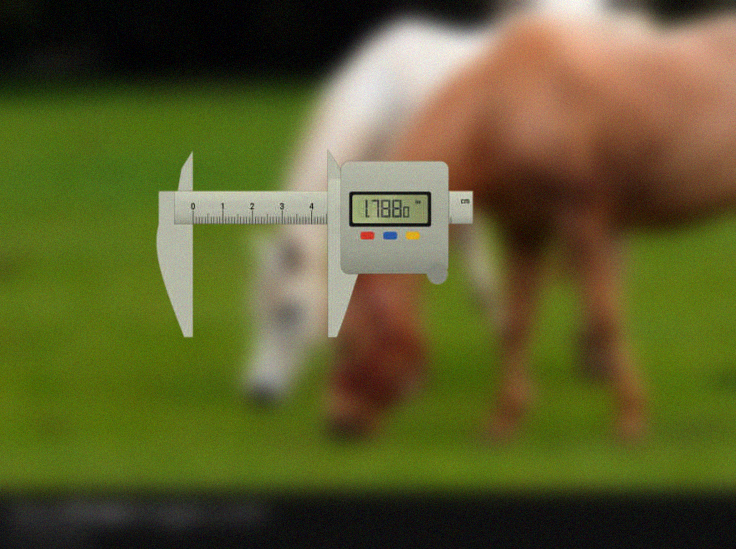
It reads **1.7880** in
